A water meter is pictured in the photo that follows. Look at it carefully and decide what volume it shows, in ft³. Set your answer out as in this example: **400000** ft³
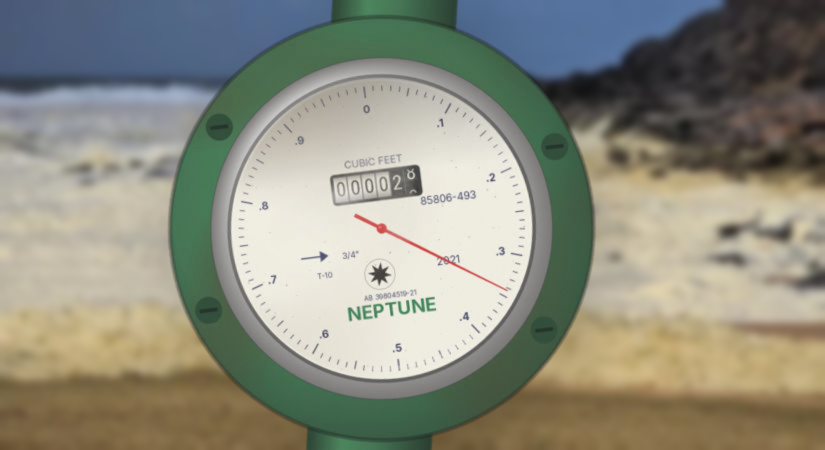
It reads **28.34** ft³
